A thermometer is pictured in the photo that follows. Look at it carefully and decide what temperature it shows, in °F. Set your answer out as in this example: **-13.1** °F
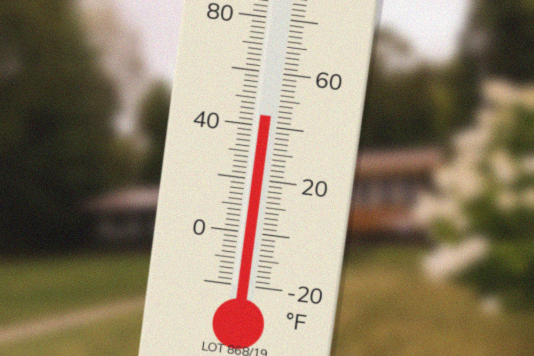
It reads **44** °F
